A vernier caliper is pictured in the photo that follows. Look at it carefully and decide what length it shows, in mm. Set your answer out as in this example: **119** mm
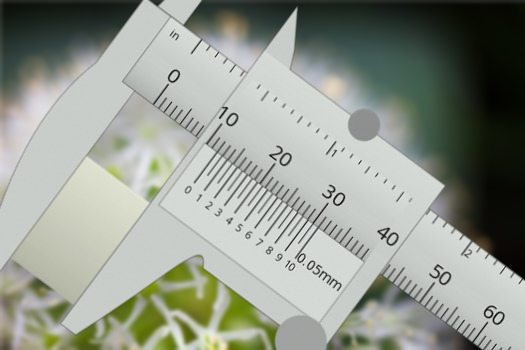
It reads **12.0** mm
